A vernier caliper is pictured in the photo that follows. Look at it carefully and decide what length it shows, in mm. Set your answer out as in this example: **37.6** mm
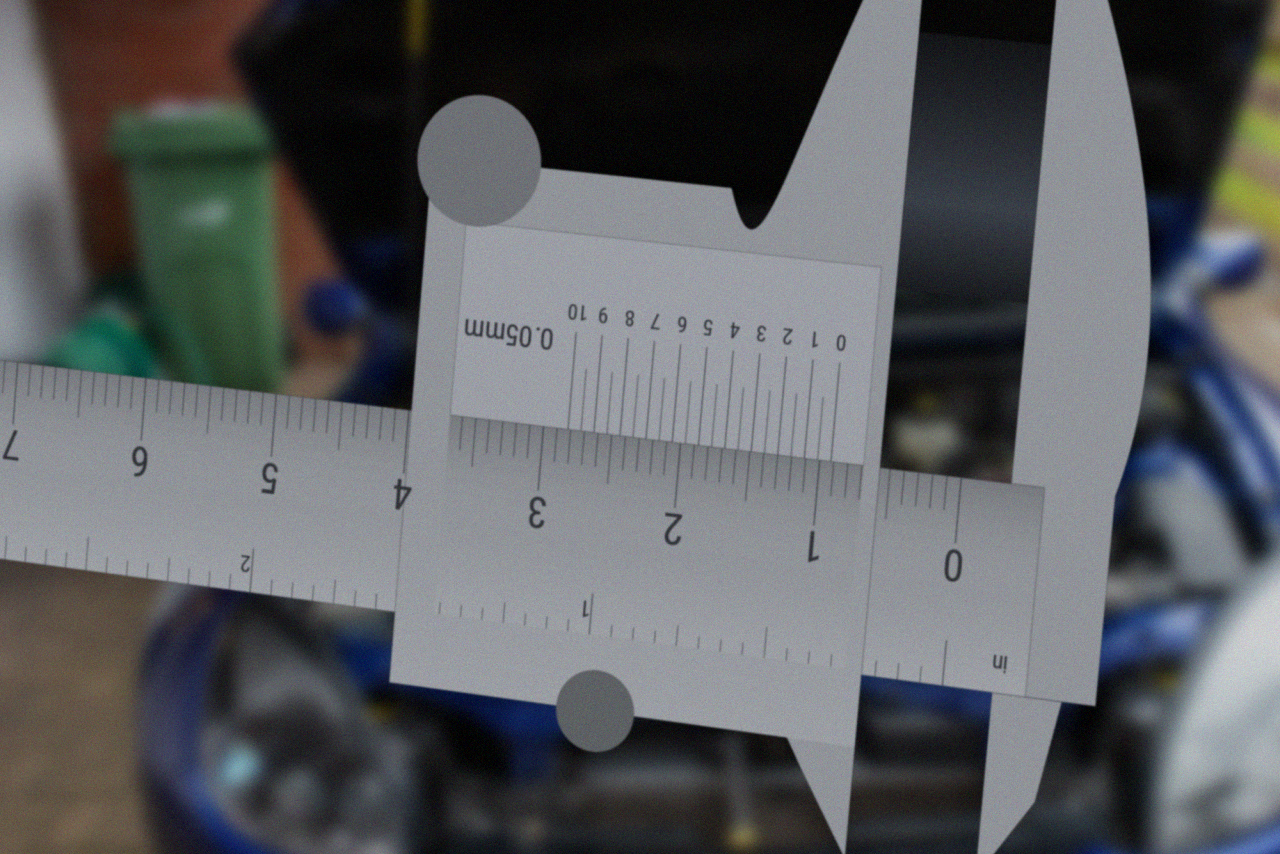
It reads **9.2** mm
